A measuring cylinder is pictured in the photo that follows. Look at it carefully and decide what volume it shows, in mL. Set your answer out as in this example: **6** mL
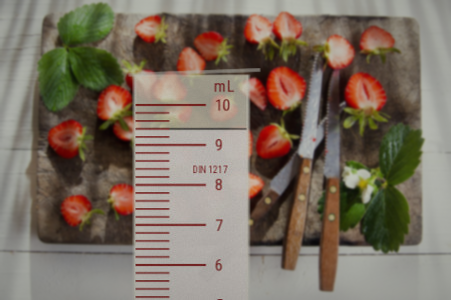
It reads **9.4** mL
